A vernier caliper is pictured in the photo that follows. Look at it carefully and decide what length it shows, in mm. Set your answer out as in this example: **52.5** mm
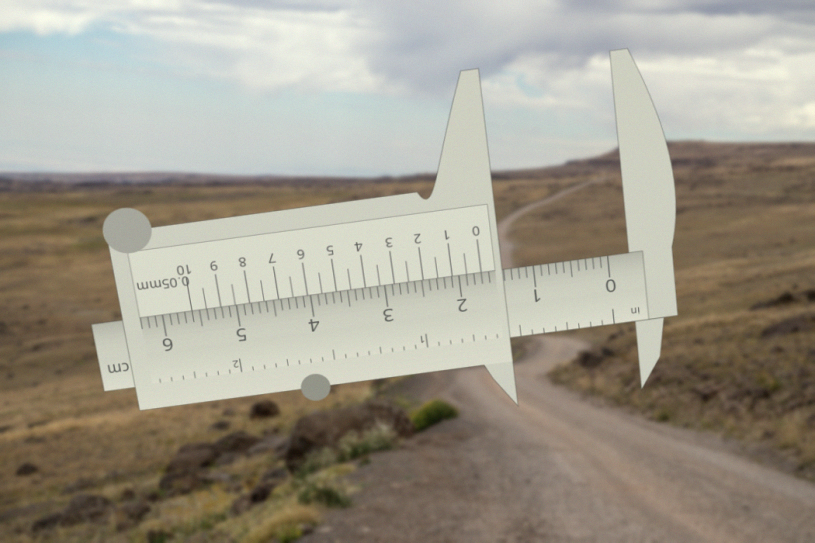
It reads **17.0** mm
